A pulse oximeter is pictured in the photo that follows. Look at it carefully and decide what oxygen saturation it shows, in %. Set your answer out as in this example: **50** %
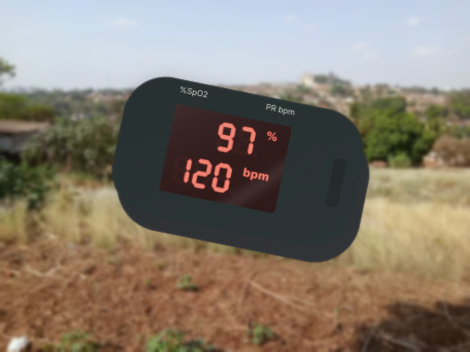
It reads **97** %
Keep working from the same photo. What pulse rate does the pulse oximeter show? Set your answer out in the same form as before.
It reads **120** bpm
